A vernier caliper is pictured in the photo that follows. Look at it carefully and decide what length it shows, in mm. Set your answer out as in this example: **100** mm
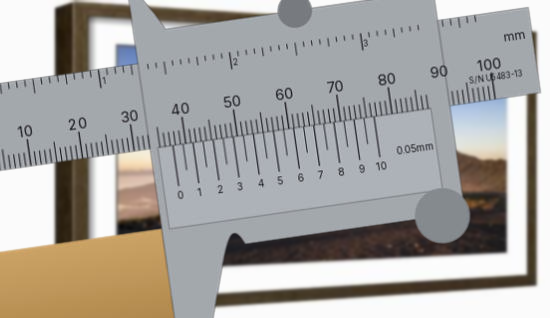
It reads **37.5** mm
